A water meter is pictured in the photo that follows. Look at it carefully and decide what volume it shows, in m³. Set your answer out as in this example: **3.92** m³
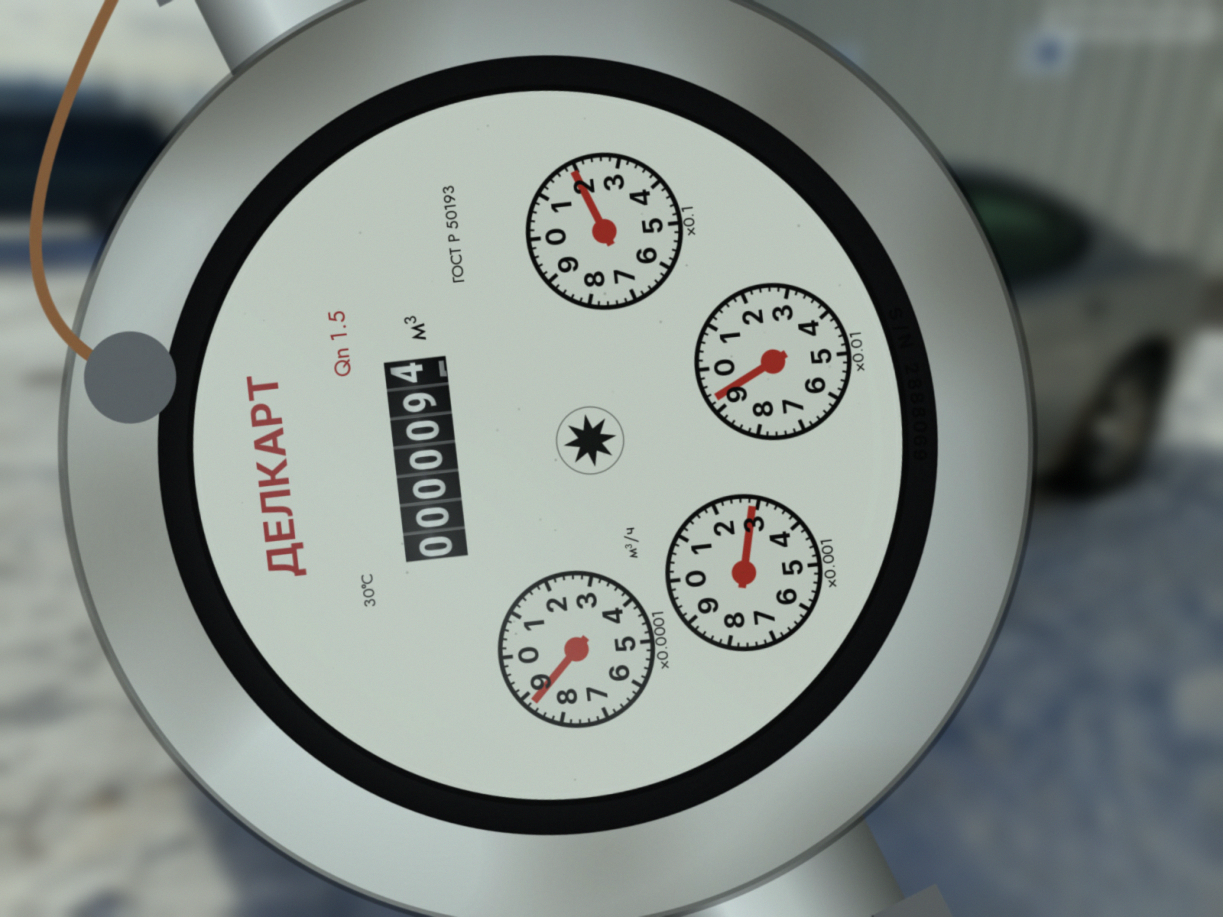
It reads **94.1928** m³
